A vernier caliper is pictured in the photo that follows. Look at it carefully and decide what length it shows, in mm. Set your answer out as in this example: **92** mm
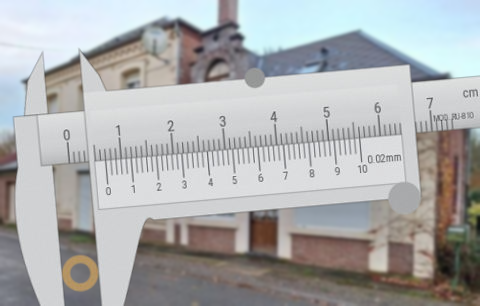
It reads **7.0** mm
